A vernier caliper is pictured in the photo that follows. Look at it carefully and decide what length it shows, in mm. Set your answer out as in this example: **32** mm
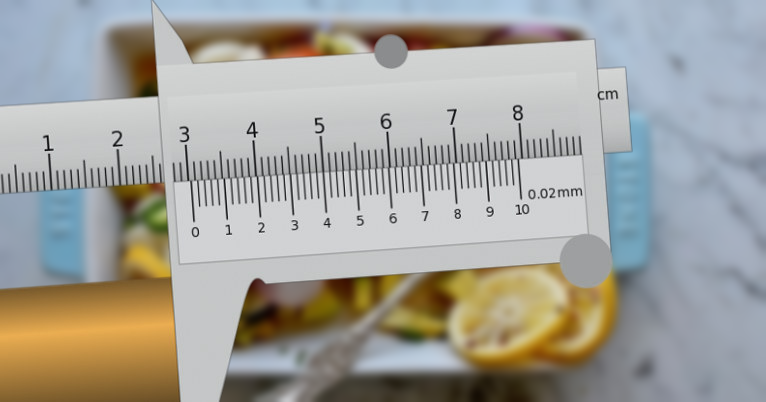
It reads **30.4** mm
